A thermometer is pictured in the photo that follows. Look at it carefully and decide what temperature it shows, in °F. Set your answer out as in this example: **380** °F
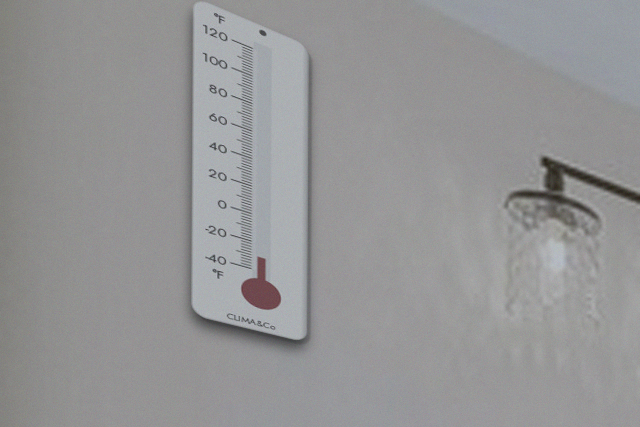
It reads **-30** °F
